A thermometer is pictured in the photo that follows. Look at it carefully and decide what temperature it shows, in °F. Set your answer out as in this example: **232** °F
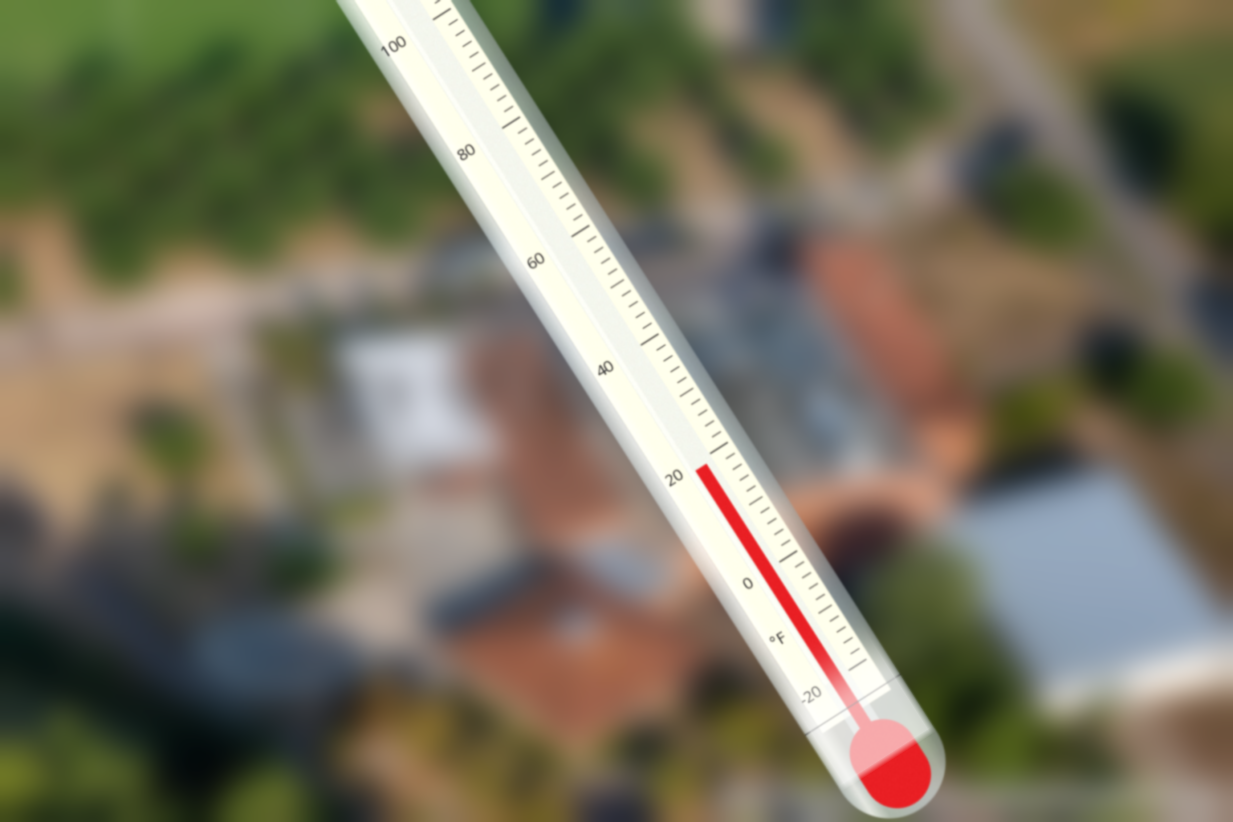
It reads **19** °F
